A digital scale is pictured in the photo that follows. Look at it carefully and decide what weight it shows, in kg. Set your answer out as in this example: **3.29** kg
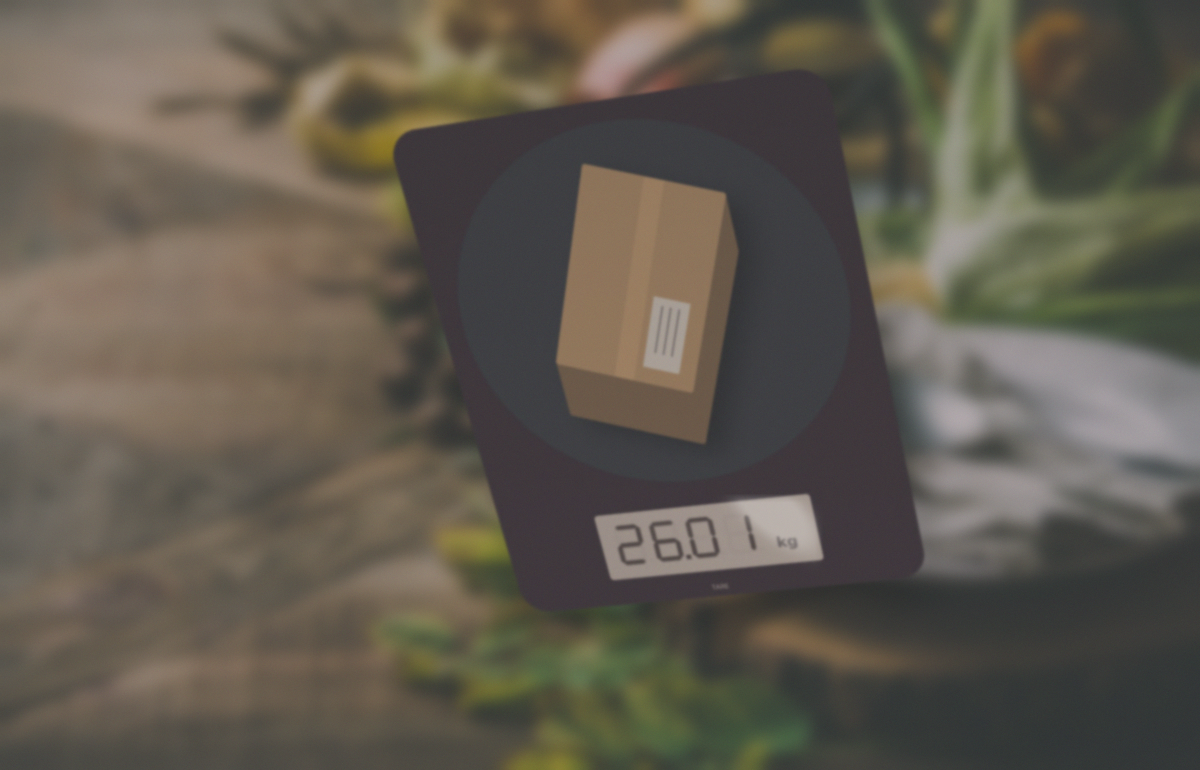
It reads **26.01** kg
